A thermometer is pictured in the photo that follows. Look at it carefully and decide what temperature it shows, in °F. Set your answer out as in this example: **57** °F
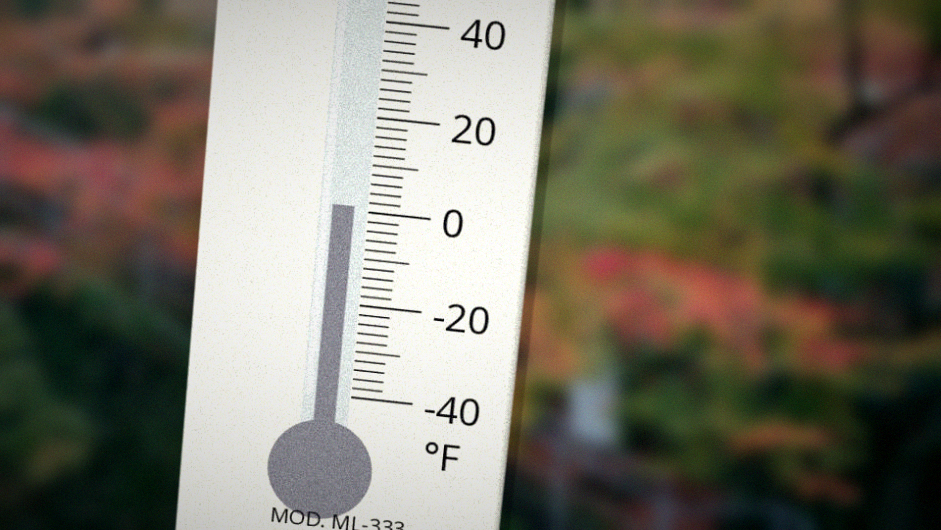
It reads **1** °F
